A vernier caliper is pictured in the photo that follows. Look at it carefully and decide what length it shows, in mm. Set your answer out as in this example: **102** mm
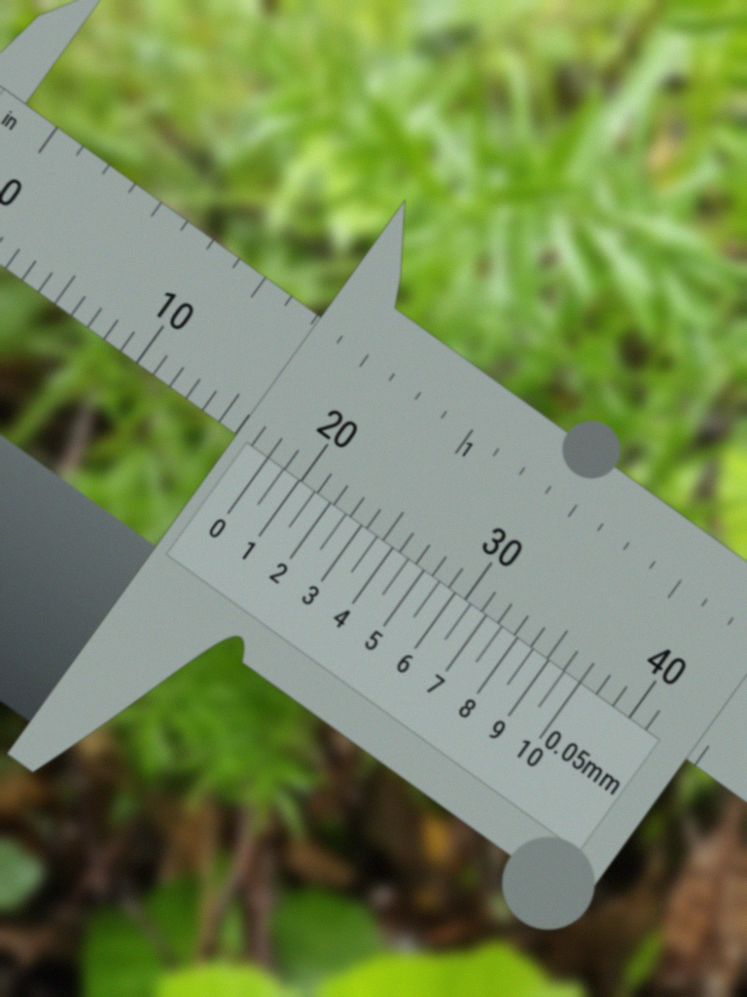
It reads **18.0** mm
